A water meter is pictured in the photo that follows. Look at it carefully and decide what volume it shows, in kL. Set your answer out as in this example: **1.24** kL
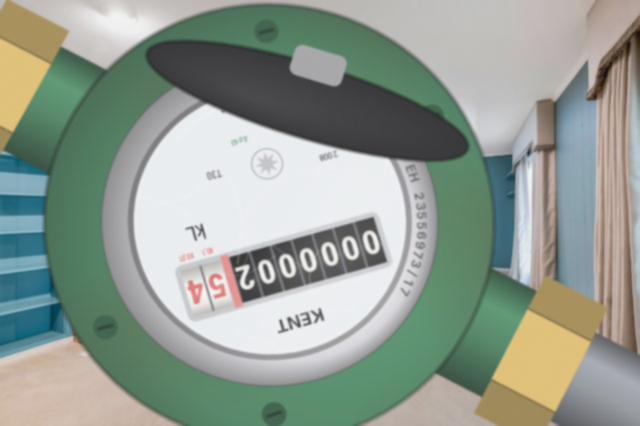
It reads **2.54** kL
